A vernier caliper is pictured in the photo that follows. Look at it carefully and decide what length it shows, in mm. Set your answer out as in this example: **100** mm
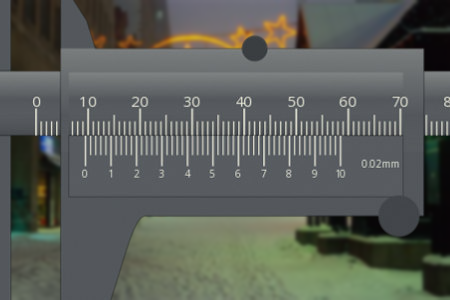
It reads **9.5** mm
